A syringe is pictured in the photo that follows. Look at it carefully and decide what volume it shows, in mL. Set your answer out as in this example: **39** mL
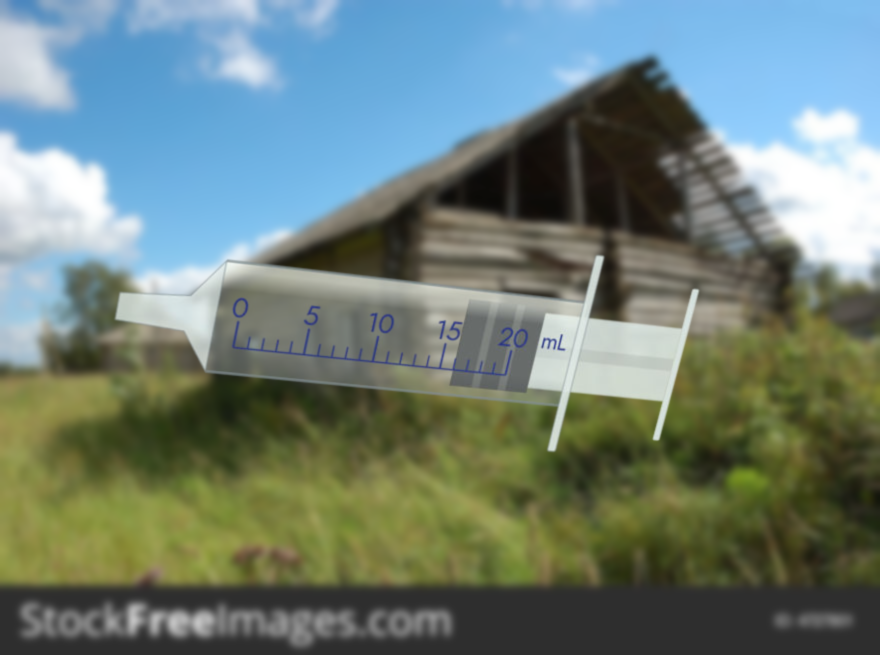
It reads **16** mL
